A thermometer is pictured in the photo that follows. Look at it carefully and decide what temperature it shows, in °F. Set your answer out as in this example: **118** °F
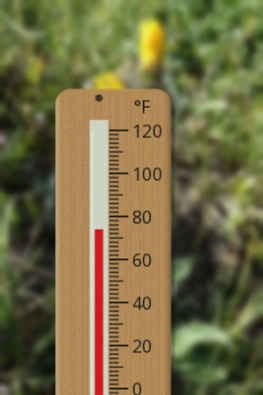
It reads **74** °F
